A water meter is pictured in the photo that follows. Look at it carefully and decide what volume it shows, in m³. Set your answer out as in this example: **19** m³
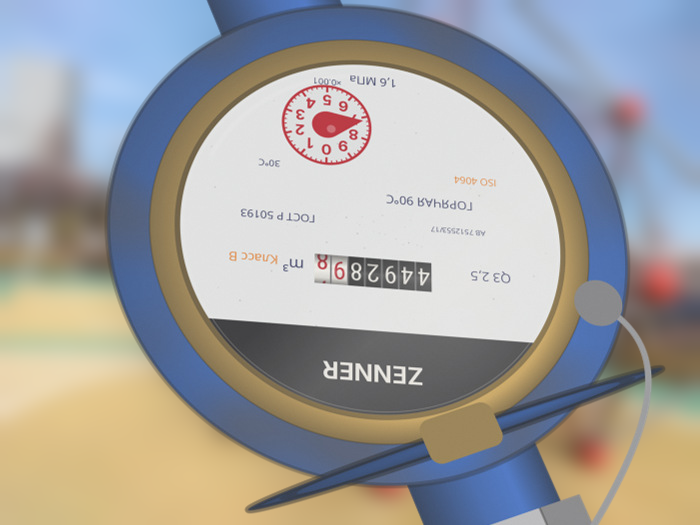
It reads **44928.977** m³
